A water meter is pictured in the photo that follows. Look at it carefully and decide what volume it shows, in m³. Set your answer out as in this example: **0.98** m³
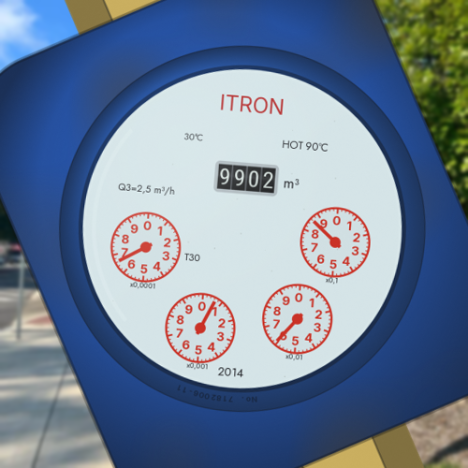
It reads **9902.8606** m³
